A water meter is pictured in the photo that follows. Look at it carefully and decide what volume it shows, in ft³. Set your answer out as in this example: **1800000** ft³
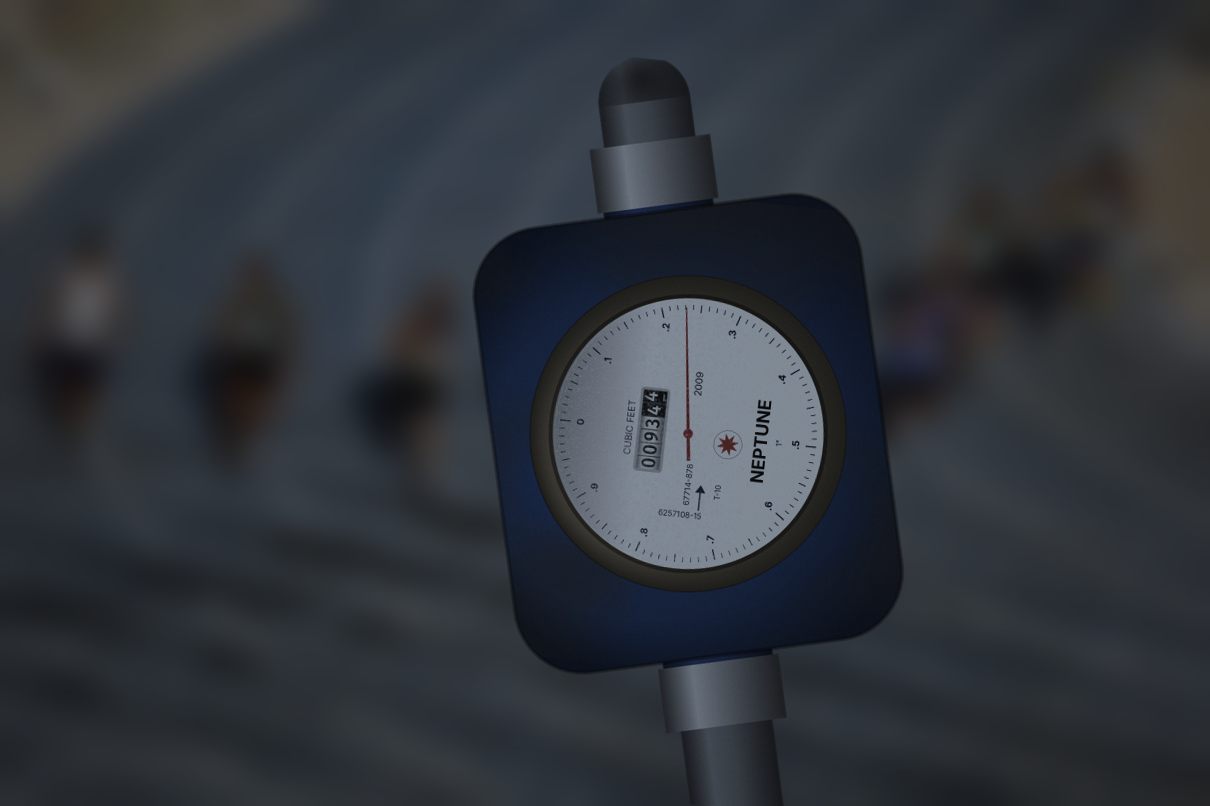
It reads **9344.23** ft³
